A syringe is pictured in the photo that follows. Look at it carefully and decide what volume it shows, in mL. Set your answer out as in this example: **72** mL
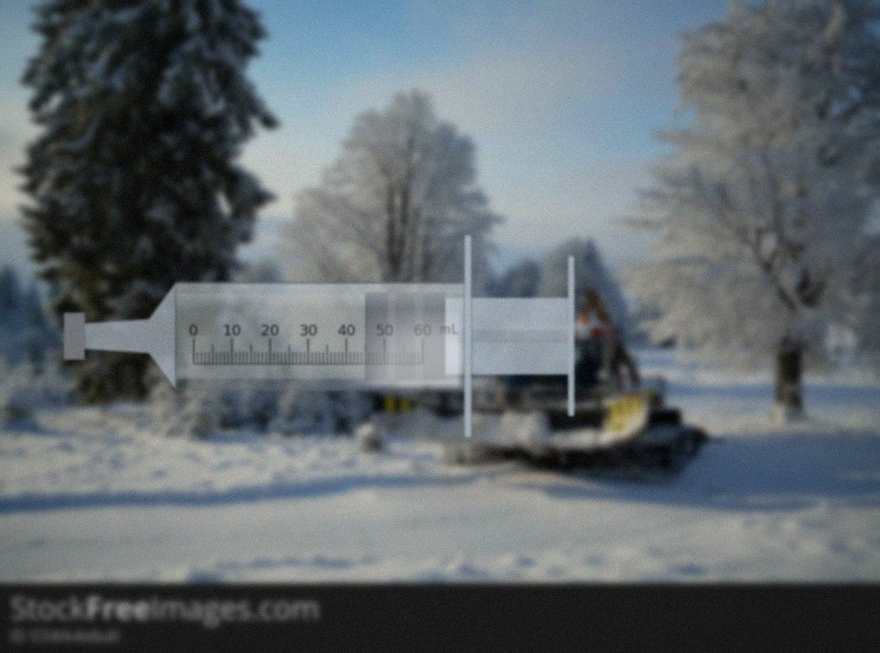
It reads **45** mL
